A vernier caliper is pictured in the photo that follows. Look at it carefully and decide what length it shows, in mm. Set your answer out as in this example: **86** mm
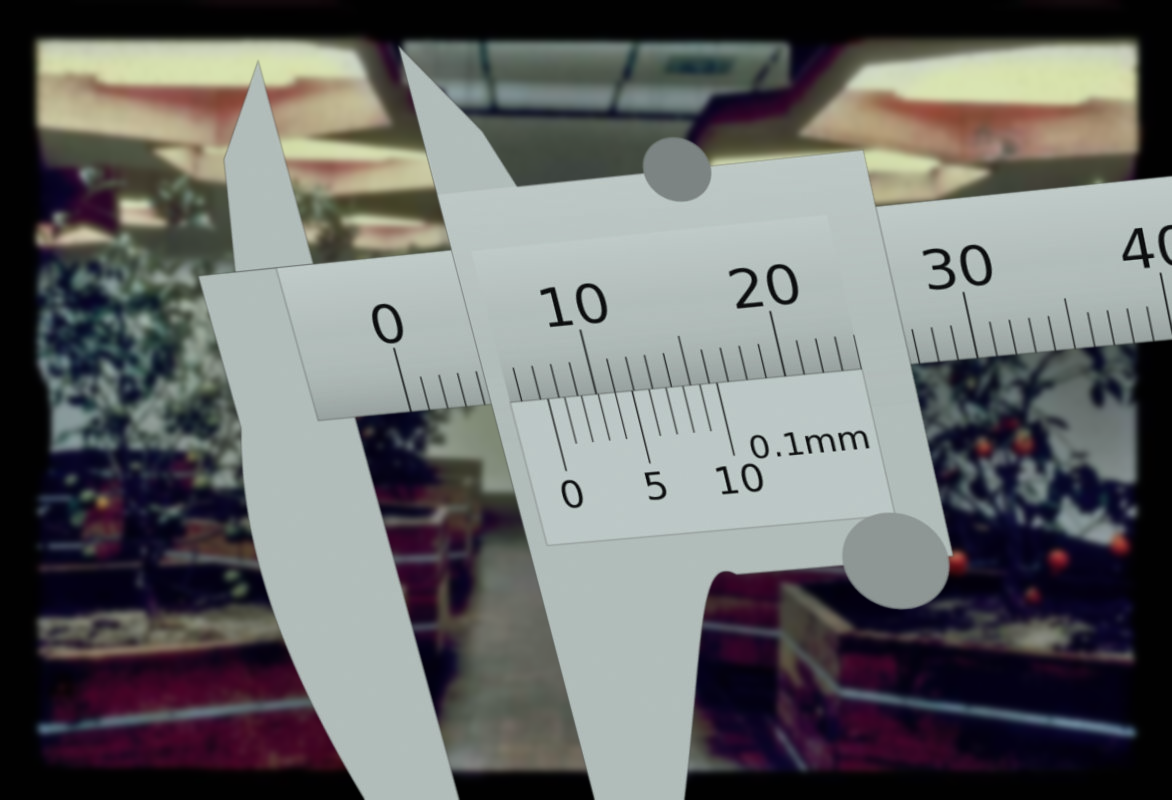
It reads **7.4** mm
